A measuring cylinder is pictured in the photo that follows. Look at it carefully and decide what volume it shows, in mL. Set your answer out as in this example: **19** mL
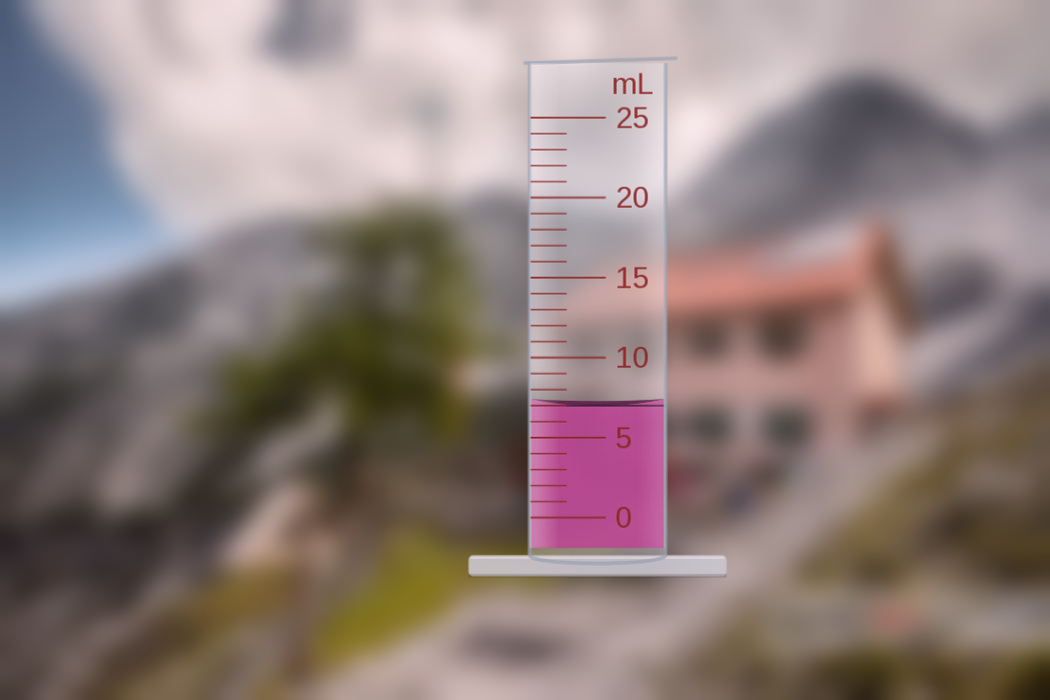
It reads **7** mL
